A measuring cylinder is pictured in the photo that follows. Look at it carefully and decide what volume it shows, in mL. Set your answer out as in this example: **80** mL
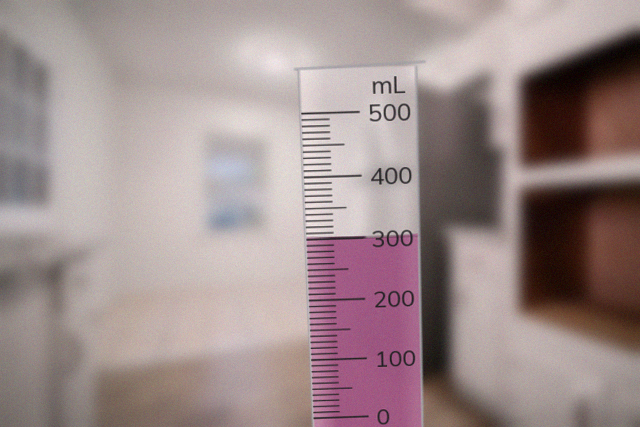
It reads **300** mL
